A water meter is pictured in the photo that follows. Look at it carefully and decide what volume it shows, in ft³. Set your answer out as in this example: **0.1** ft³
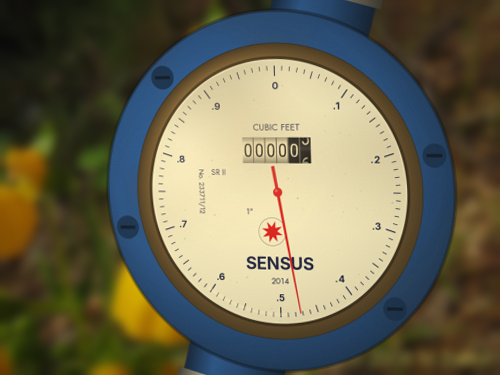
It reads **5.47** ft³
